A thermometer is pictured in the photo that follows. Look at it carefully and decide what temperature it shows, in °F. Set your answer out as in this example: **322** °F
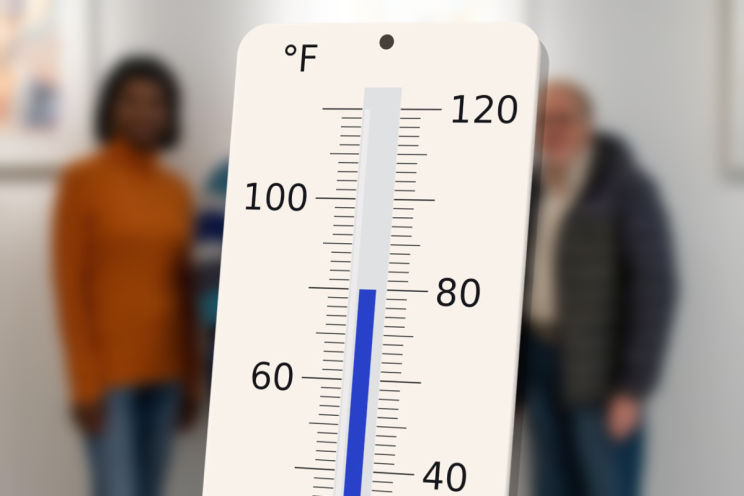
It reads **80** °F
